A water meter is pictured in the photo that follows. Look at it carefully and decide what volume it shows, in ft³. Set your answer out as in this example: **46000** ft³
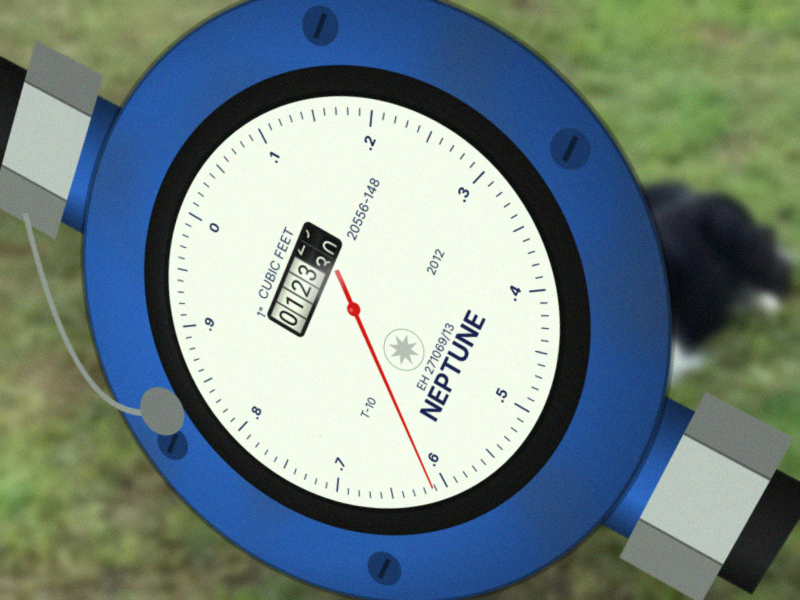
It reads **12329.61** ft³
